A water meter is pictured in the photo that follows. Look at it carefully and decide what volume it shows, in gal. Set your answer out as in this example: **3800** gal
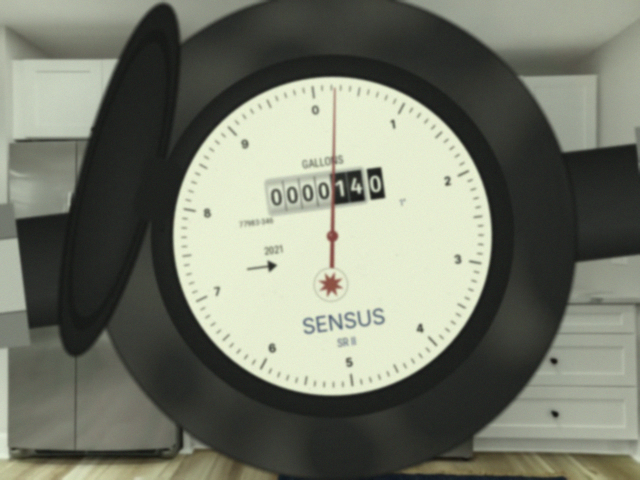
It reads **140.2** gal
